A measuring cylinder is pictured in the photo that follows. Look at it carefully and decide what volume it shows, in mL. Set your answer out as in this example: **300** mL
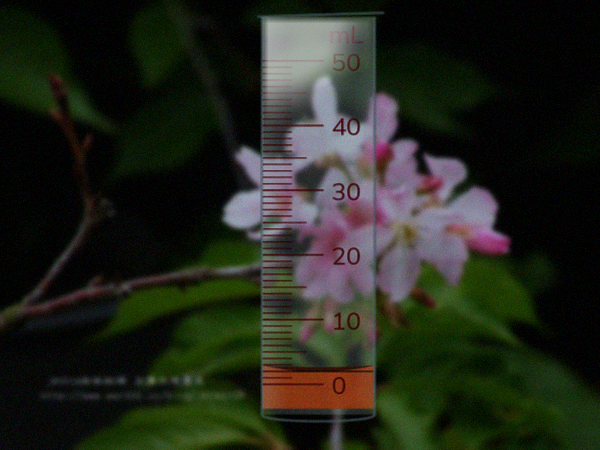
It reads **2** mL
